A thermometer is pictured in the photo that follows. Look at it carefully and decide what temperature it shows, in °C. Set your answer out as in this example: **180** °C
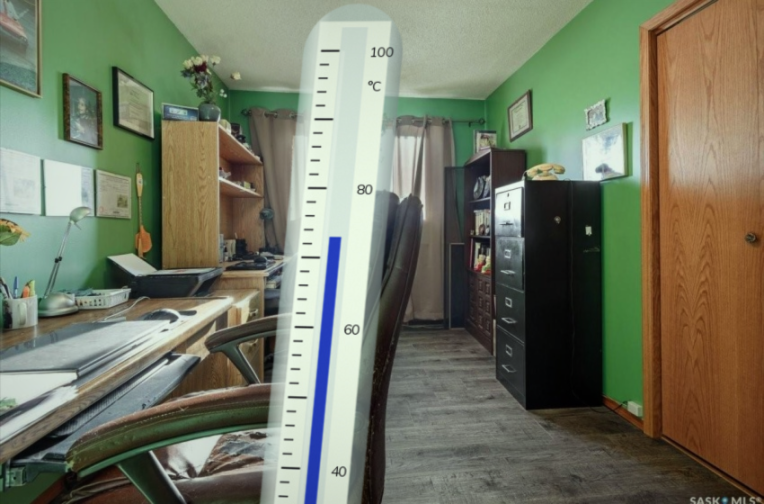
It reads **73** °C
